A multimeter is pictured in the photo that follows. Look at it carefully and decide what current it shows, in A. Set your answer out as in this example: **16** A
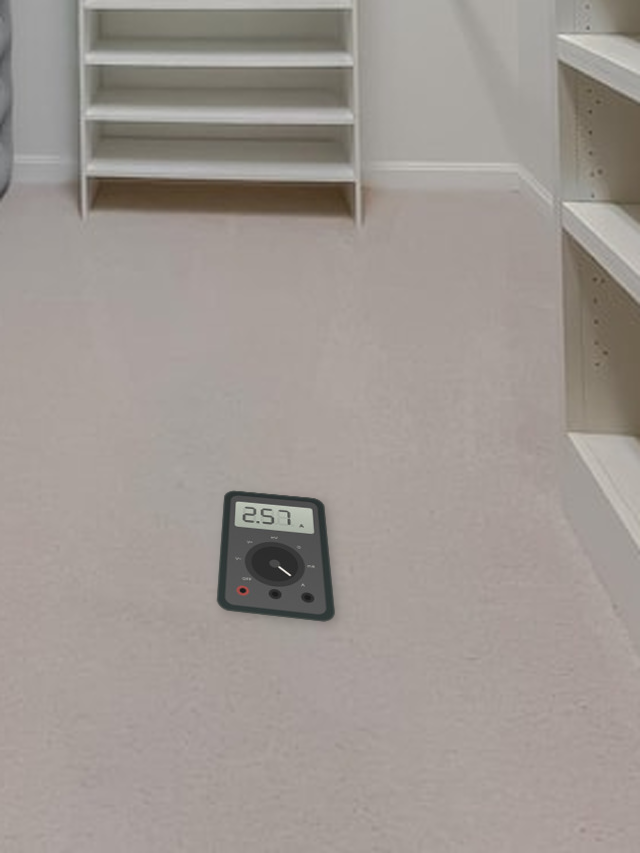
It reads **2.57** A
